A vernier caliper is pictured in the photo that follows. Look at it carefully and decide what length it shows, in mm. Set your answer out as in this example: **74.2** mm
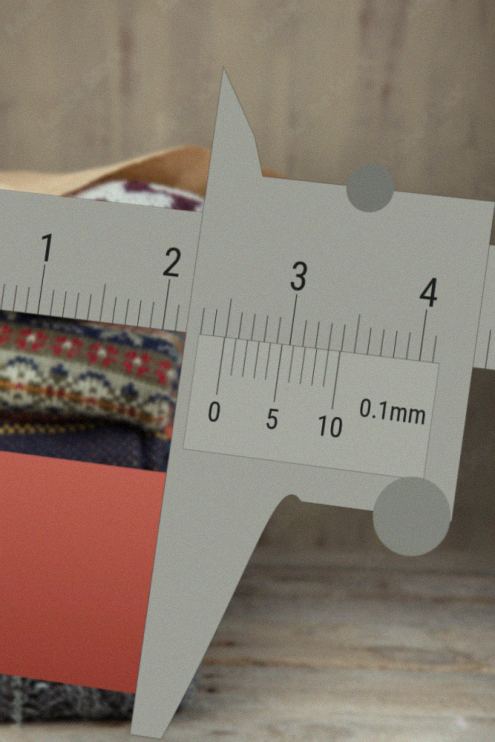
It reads **24.9** mm
